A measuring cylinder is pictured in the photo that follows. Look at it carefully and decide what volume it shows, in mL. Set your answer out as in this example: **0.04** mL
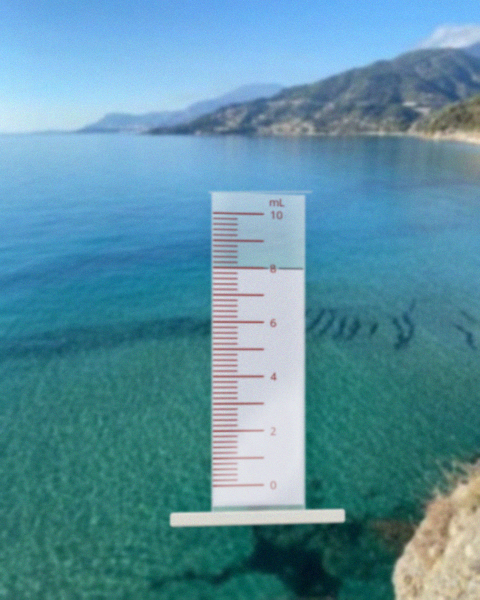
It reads **8** mL
